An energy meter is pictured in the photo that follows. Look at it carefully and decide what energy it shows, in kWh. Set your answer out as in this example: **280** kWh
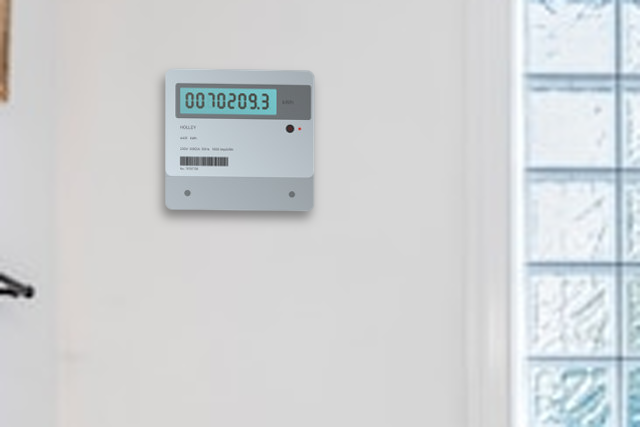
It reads **70209.3** kWh
